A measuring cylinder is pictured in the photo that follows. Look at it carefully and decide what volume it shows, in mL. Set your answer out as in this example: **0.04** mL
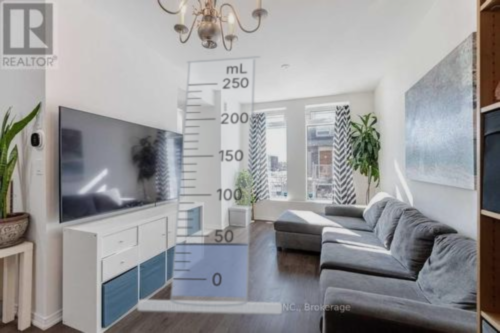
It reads **40** mL
